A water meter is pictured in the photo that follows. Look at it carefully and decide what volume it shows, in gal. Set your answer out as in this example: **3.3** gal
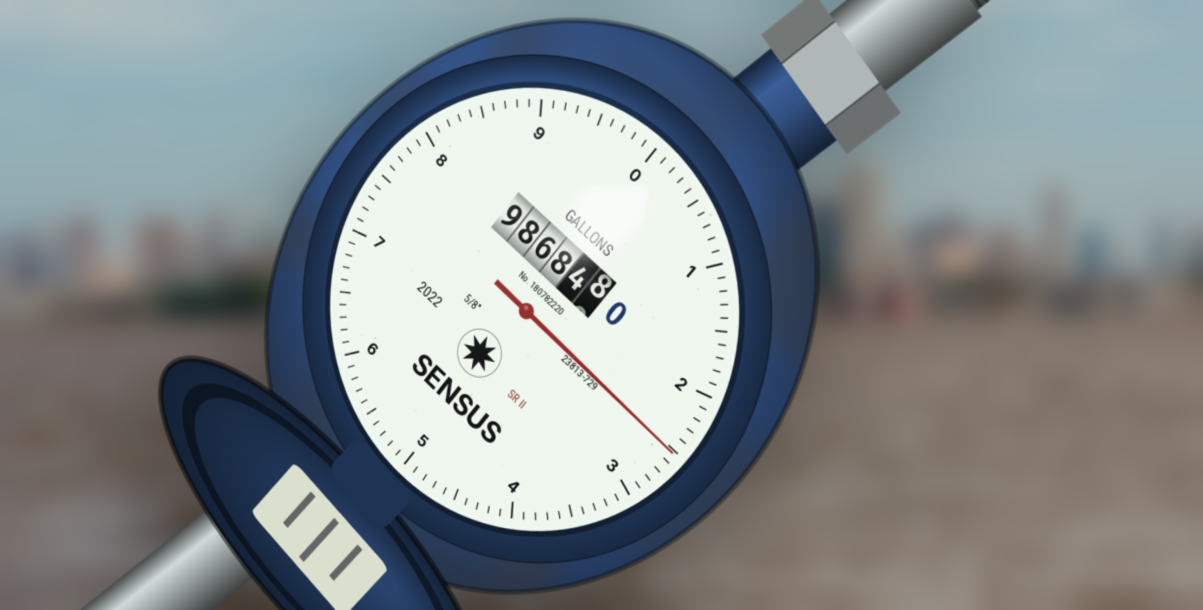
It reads **9868482.5** gal
